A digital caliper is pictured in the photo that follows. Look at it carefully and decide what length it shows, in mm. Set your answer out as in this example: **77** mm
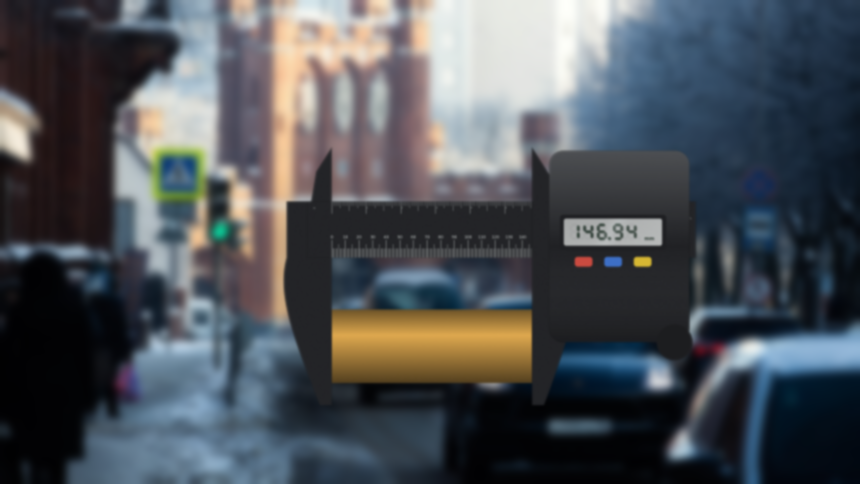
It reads **146.94** mm
